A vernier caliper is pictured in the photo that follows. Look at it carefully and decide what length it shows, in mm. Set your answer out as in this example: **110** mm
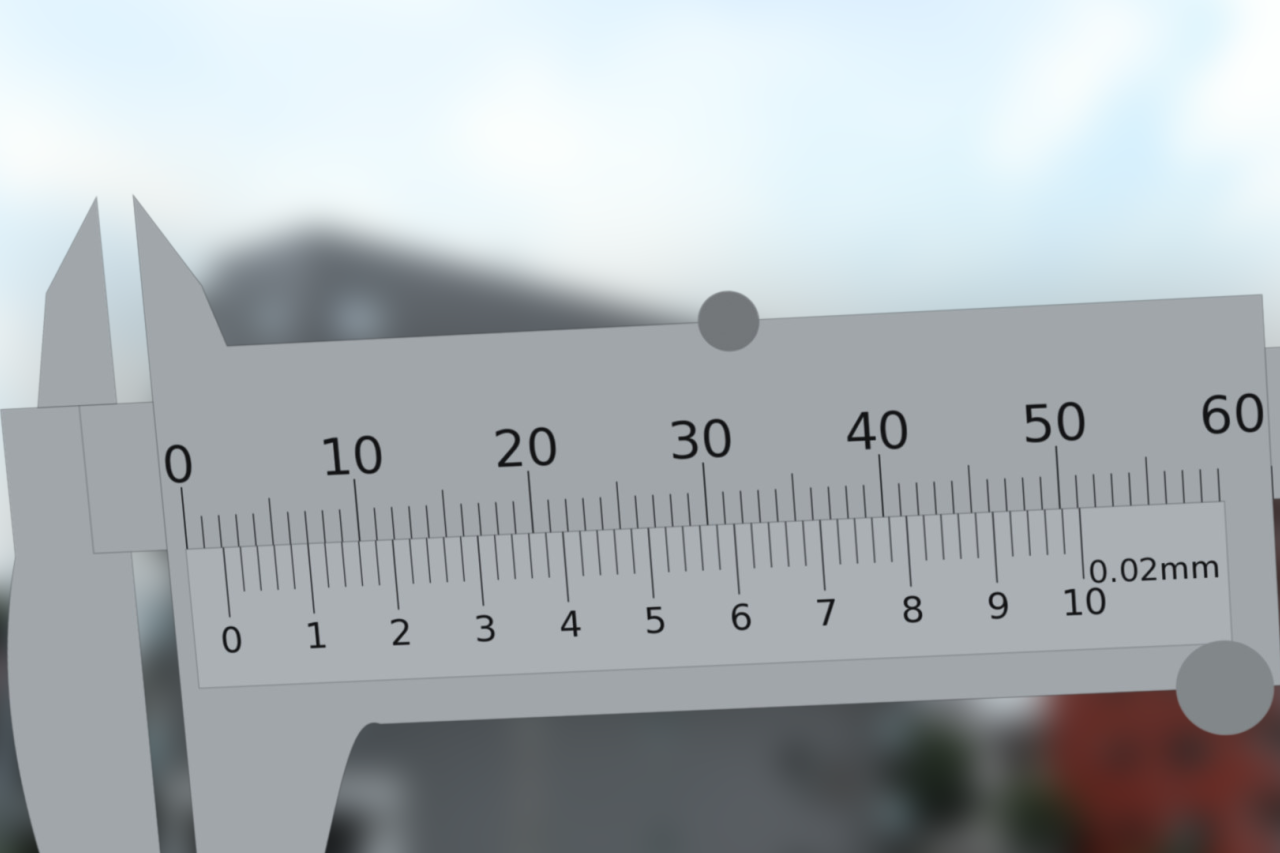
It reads **2.1** mm
